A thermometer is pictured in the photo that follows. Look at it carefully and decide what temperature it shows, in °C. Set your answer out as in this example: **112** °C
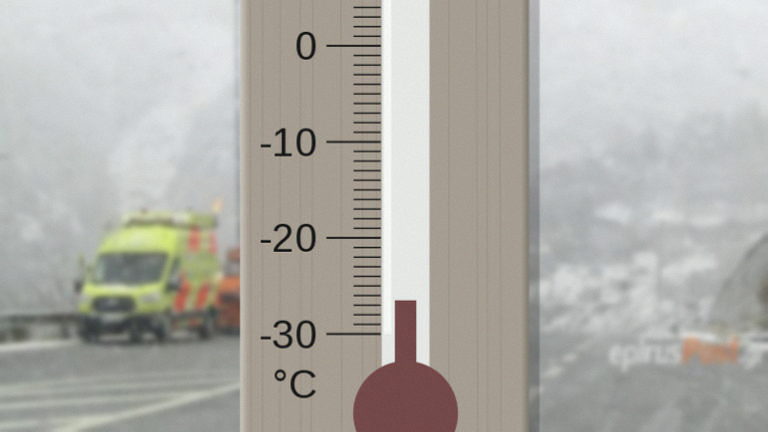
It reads **-26.5** °C
